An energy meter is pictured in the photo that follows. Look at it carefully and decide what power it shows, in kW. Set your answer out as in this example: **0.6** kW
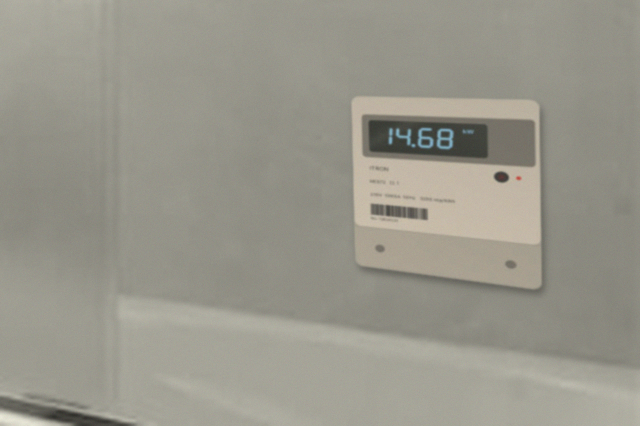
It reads **14.68** kW
